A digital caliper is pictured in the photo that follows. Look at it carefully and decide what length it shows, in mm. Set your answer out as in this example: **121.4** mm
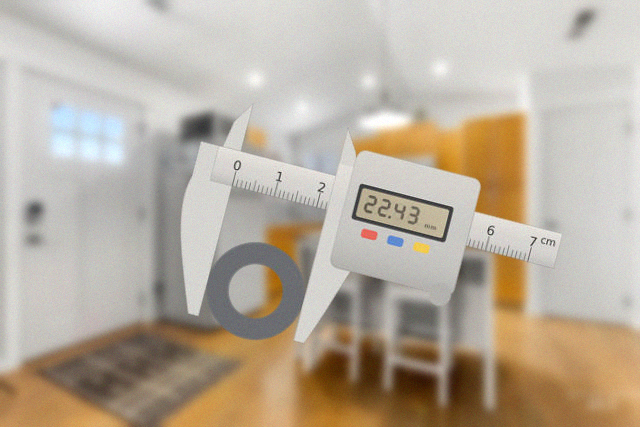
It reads **22.43** mm
